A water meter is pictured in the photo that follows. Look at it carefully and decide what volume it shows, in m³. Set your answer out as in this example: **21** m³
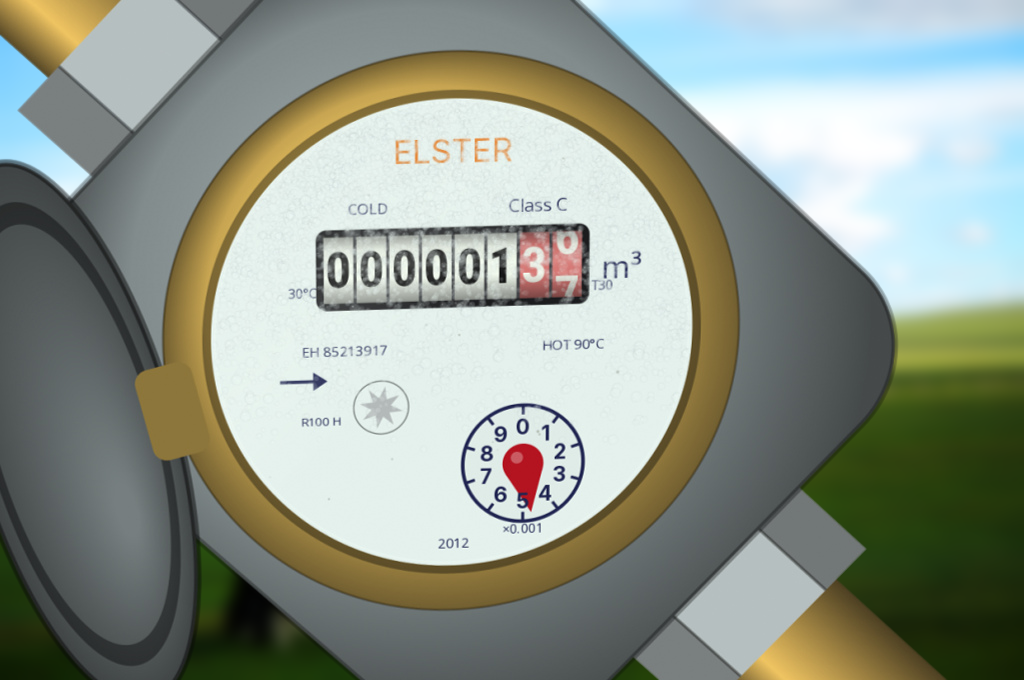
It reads **1.364** m³
